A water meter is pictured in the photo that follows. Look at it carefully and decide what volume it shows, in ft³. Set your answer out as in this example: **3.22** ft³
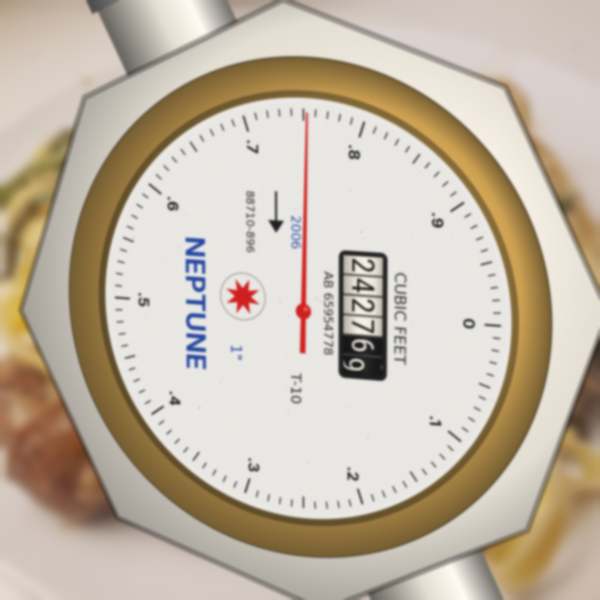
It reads **242768.75** ft³
